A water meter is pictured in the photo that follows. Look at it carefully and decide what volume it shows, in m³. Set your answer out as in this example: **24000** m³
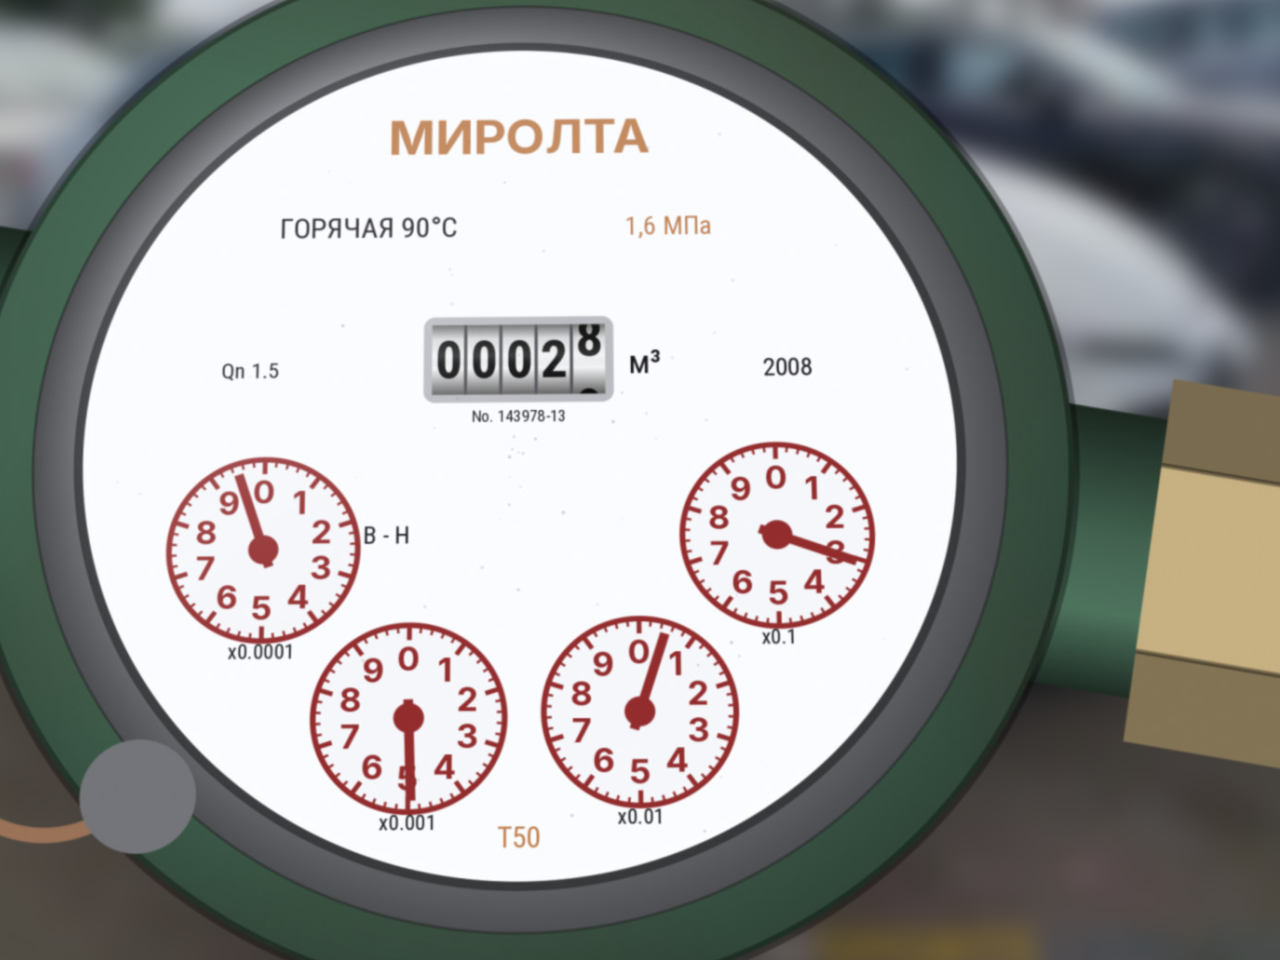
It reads **28.3049** m³
